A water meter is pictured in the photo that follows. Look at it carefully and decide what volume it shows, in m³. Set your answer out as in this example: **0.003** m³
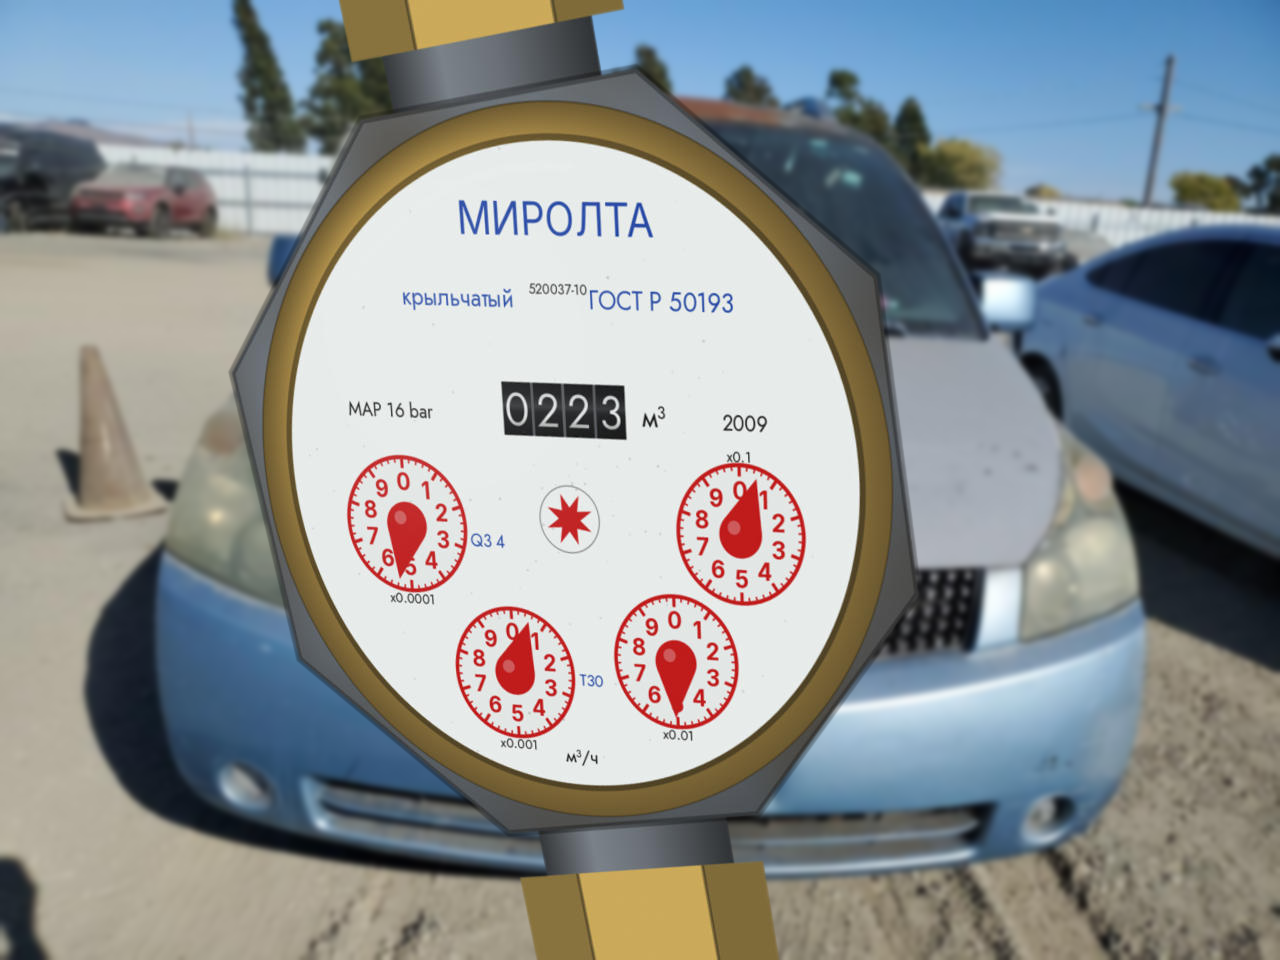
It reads **223.0505** m³
